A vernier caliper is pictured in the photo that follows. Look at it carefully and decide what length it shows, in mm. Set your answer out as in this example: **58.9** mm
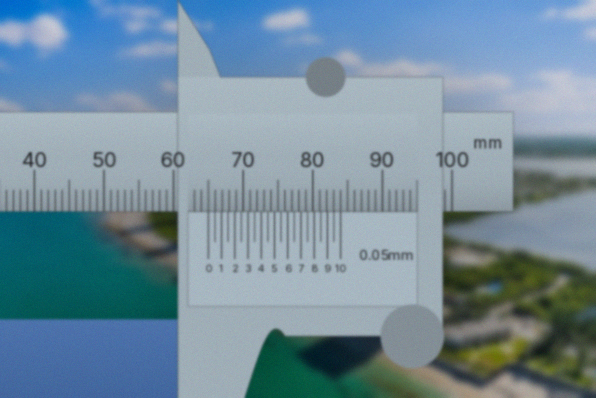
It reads **65.0** mm
